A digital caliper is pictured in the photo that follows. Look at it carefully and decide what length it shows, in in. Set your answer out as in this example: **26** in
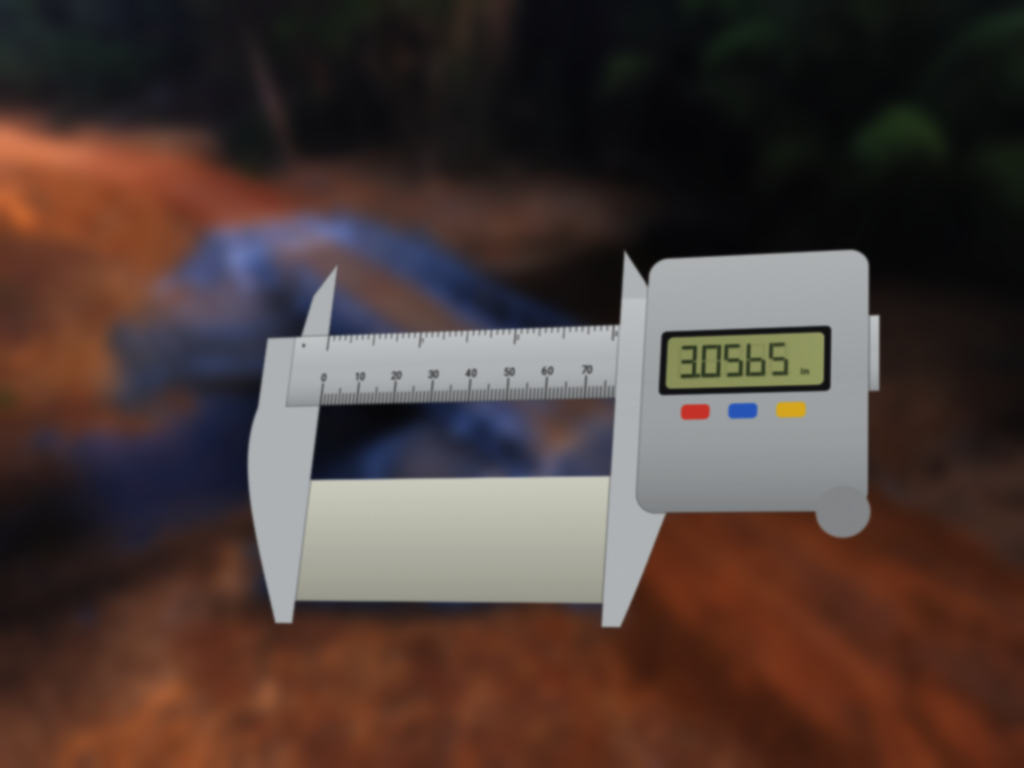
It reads **3.0565** in
